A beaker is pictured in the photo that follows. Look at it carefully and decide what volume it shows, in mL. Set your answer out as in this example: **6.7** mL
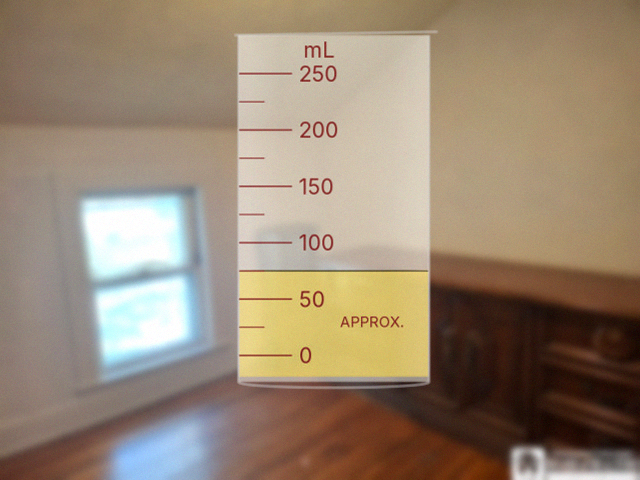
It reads **75** mL
